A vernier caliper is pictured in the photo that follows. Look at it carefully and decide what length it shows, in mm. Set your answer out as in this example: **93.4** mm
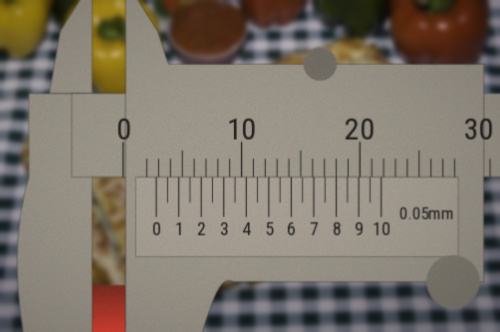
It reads **2.8** mm
